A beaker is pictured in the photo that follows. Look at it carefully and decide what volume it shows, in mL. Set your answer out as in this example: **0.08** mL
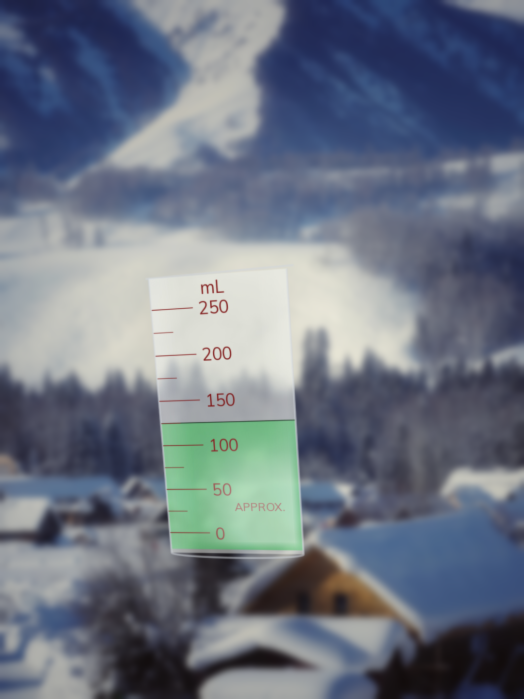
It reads **125** mL
